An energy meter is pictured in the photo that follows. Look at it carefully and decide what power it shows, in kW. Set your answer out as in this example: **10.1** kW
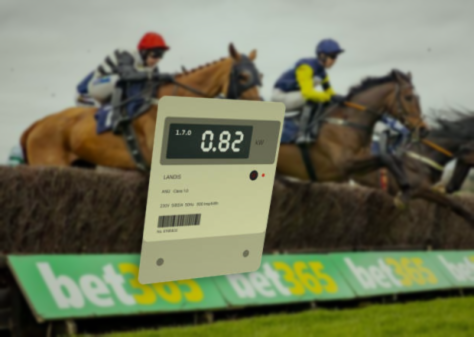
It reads **0.82** kW
